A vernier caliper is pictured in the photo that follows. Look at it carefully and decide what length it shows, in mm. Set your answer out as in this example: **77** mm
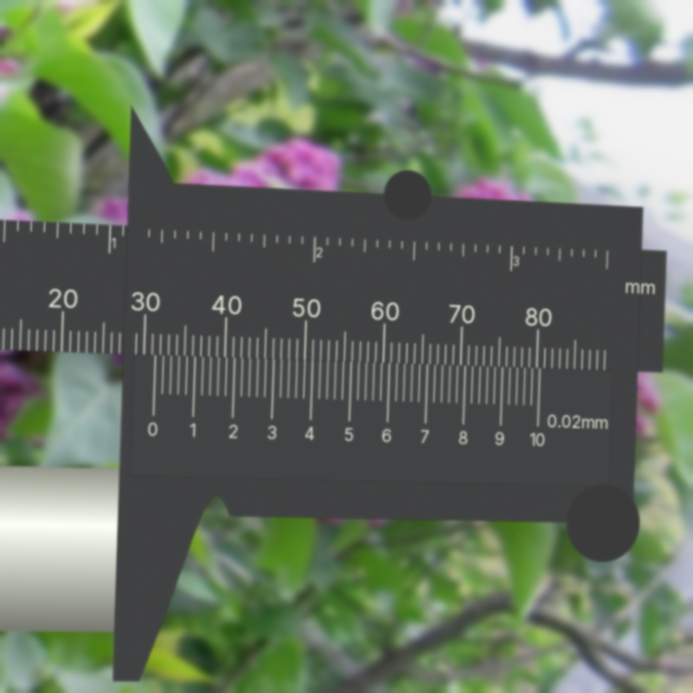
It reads **31.4** mm
